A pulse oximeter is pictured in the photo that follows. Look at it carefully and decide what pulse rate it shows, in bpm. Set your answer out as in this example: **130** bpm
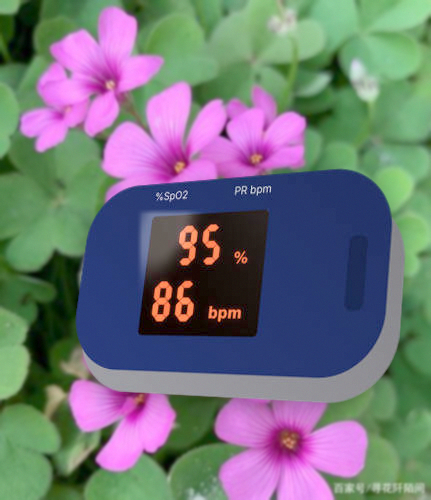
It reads **86** bpm
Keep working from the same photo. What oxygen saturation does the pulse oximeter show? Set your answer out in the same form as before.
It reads **95** %
